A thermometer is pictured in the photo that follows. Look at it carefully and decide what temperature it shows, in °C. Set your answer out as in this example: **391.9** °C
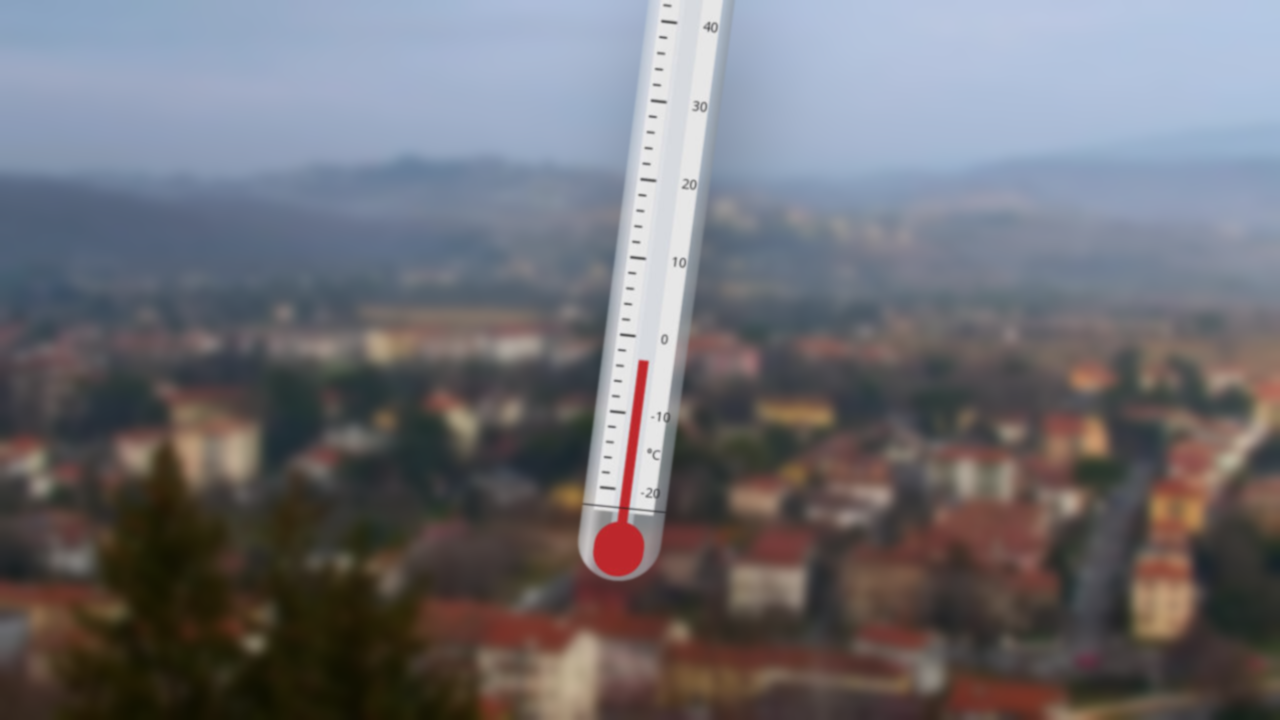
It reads **-3** °C
